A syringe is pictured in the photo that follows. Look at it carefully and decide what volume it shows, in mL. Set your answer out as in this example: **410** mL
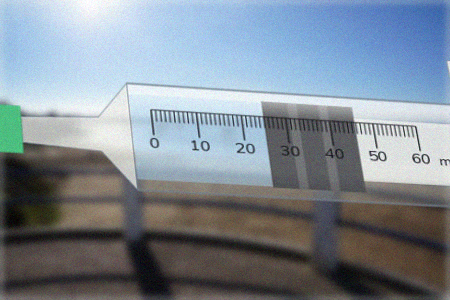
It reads **25** mL
